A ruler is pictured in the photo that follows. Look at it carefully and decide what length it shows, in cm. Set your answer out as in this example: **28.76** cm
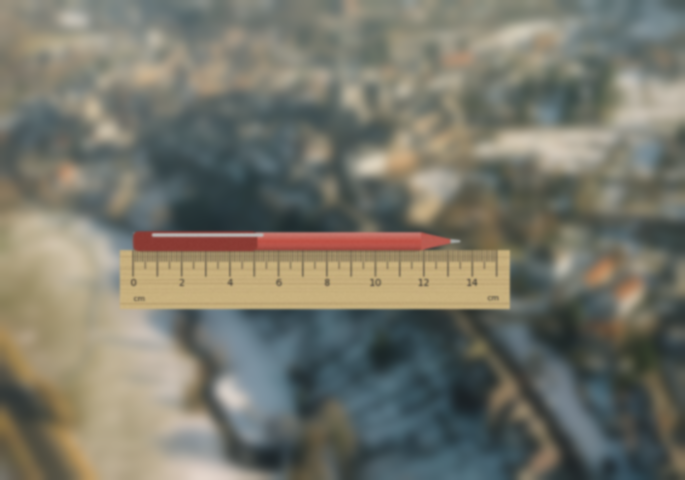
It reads **13.5** cm
